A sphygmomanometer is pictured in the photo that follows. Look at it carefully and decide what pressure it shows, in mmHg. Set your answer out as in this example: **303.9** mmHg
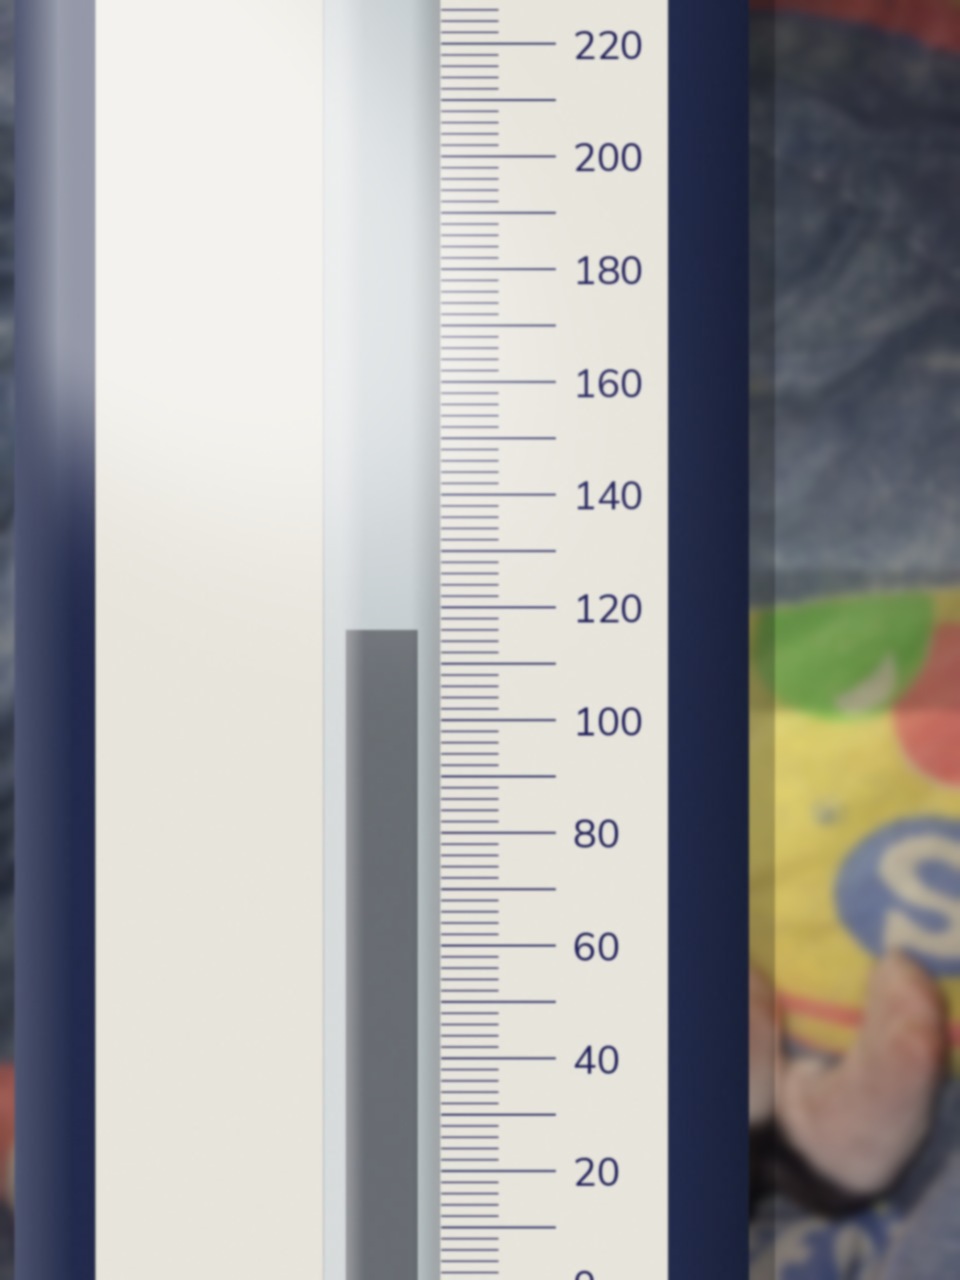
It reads **116** mmHg
